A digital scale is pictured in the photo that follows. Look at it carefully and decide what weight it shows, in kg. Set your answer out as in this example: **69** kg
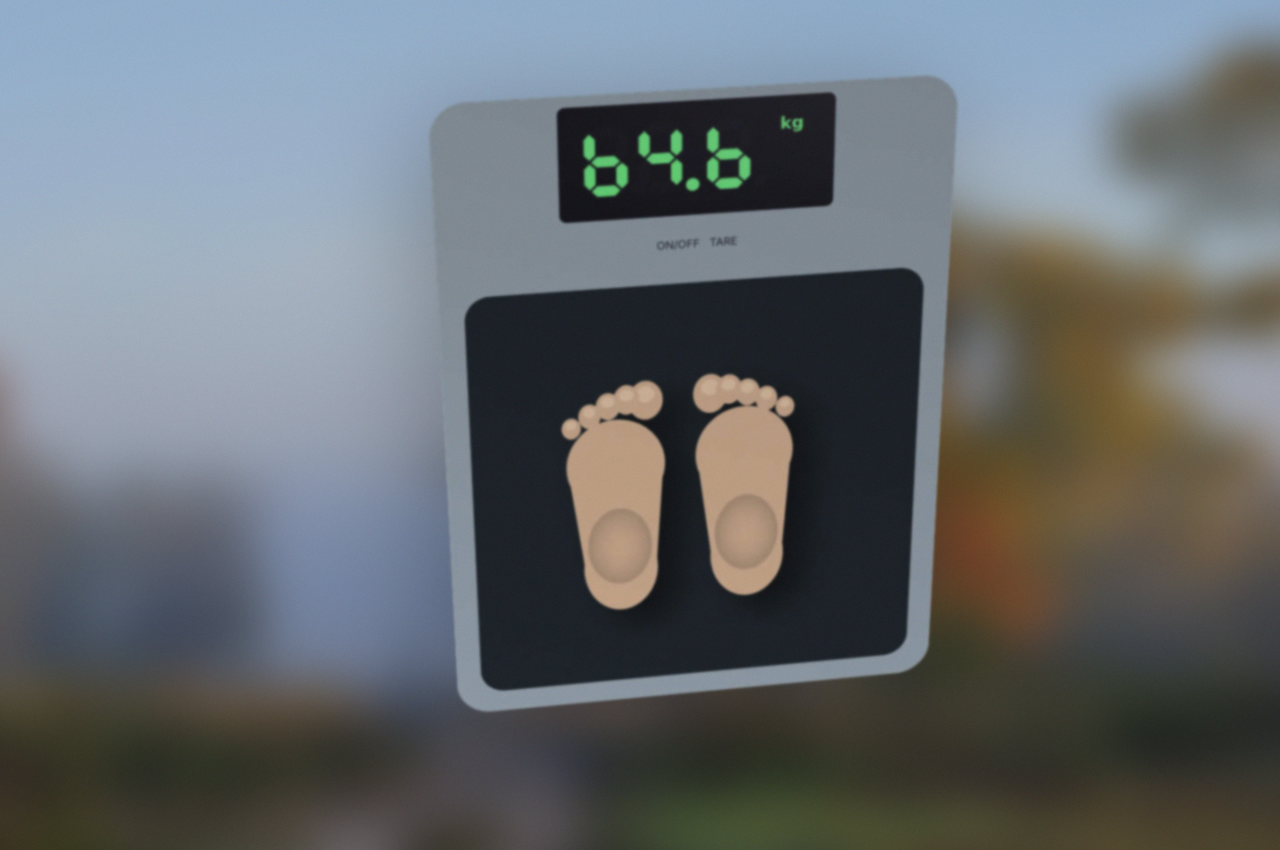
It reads **64.6** kg
